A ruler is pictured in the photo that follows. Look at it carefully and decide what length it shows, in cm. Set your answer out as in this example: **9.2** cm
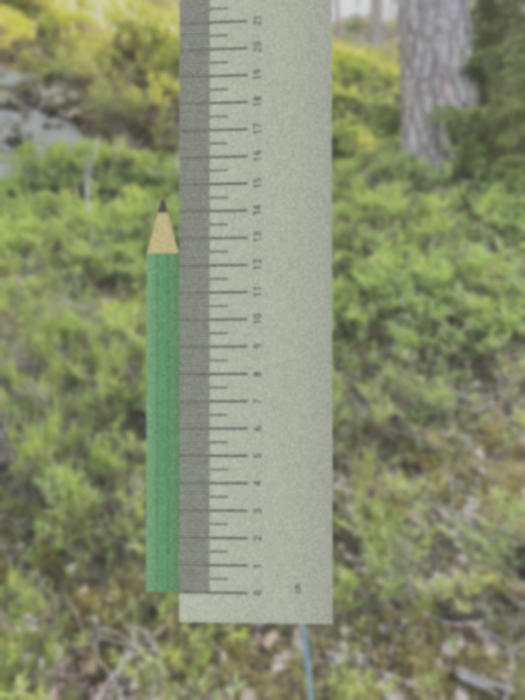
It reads **14.5** cm
